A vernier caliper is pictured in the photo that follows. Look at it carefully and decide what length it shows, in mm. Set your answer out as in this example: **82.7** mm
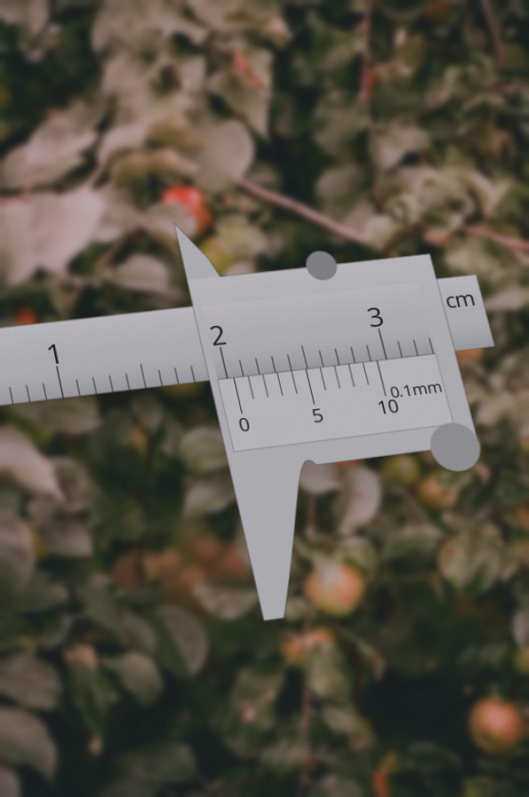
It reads **20.4** mm
